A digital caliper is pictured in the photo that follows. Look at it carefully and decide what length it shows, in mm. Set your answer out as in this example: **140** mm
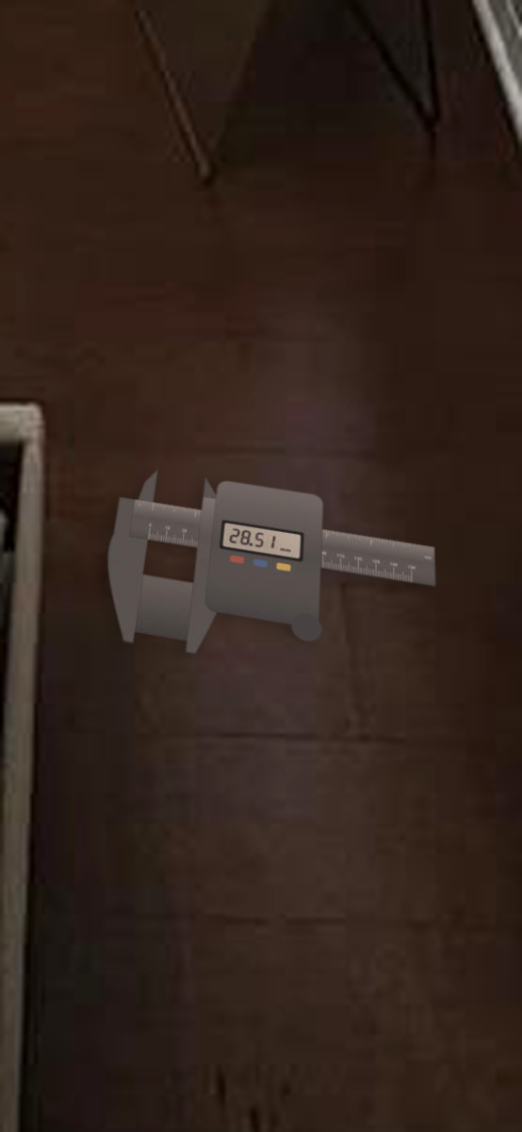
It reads **28.51** mm
